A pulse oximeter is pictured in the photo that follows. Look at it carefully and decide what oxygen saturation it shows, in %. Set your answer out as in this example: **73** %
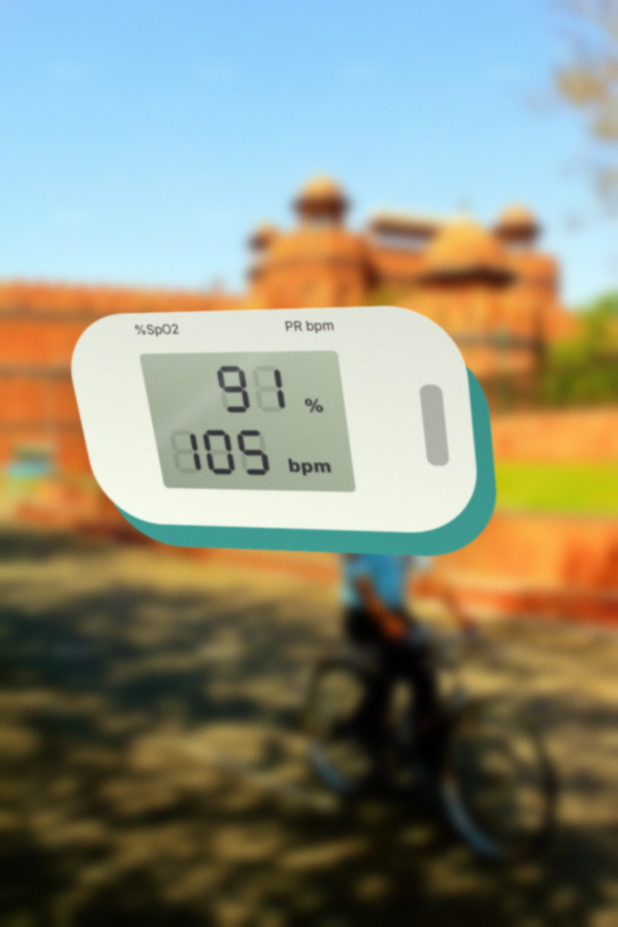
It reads **91** %
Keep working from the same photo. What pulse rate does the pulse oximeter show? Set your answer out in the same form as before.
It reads **105** bpm
